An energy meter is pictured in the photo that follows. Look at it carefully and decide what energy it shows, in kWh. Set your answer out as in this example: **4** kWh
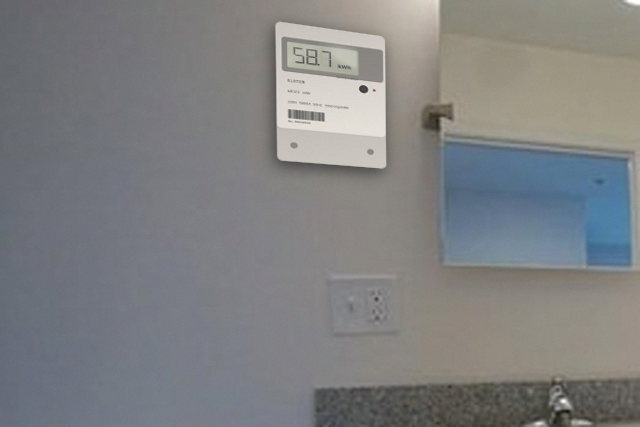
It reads **58.7** kWh
